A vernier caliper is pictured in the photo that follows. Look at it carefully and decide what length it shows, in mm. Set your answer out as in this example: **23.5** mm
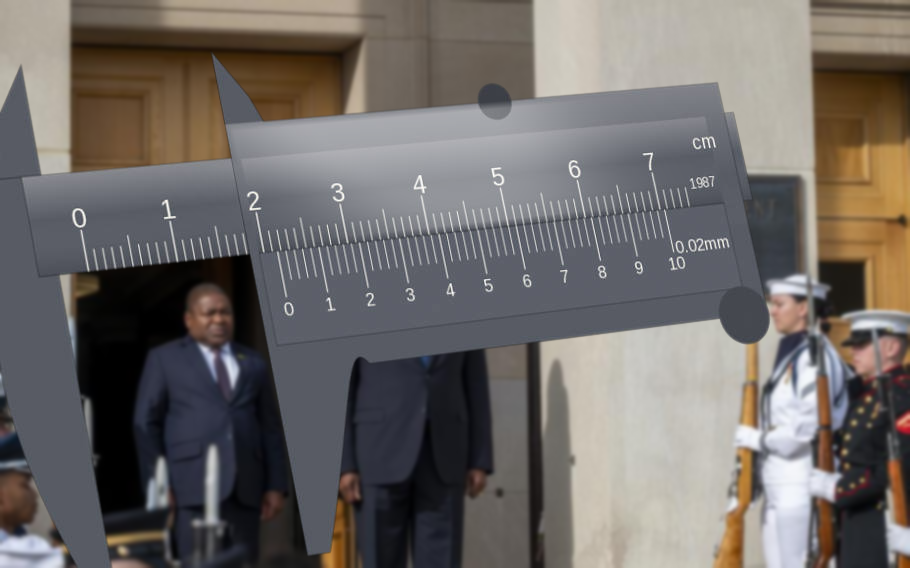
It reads **21.6** mm
